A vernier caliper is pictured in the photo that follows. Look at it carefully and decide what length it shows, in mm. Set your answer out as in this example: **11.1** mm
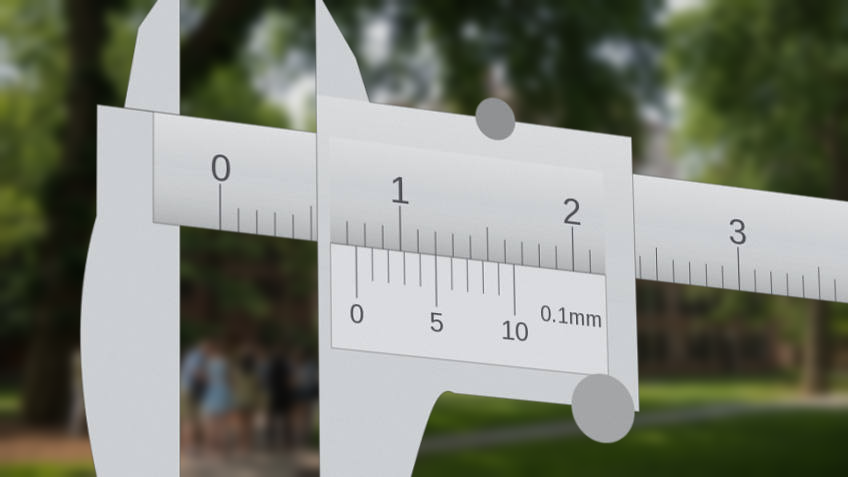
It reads **7.5** mm
